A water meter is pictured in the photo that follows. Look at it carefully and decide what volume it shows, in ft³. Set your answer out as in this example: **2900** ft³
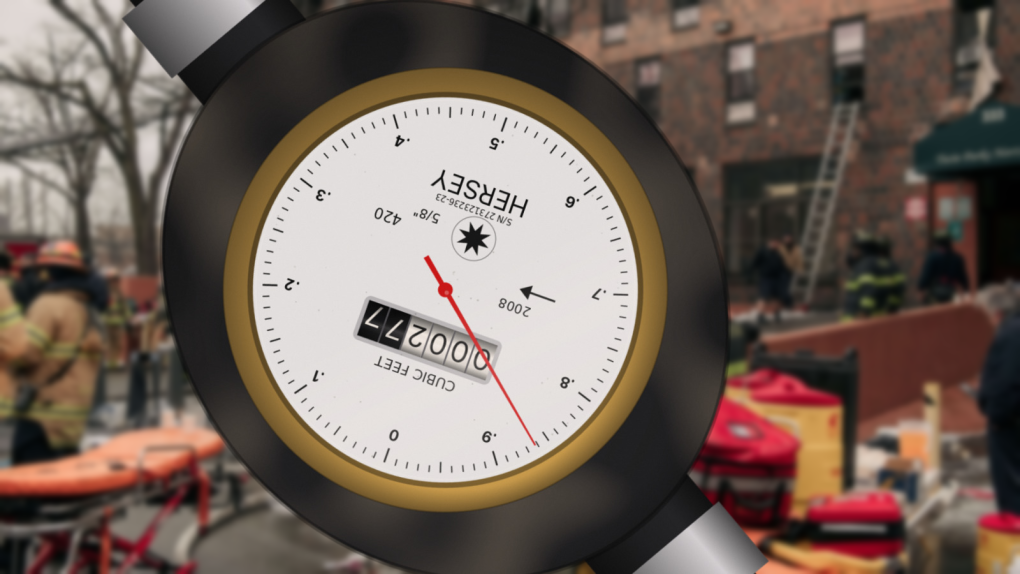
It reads **276.86** ft³
